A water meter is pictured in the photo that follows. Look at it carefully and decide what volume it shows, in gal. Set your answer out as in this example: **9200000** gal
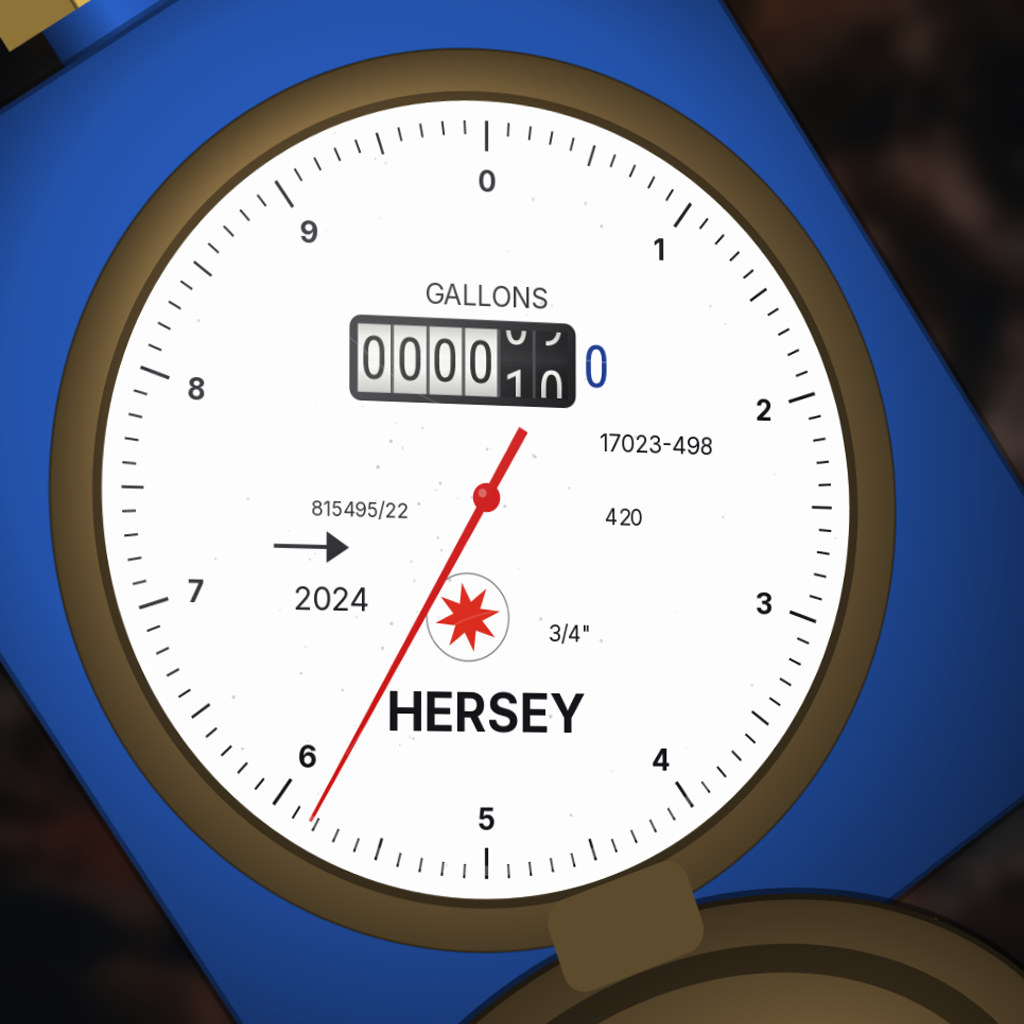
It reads **95.8** gal
